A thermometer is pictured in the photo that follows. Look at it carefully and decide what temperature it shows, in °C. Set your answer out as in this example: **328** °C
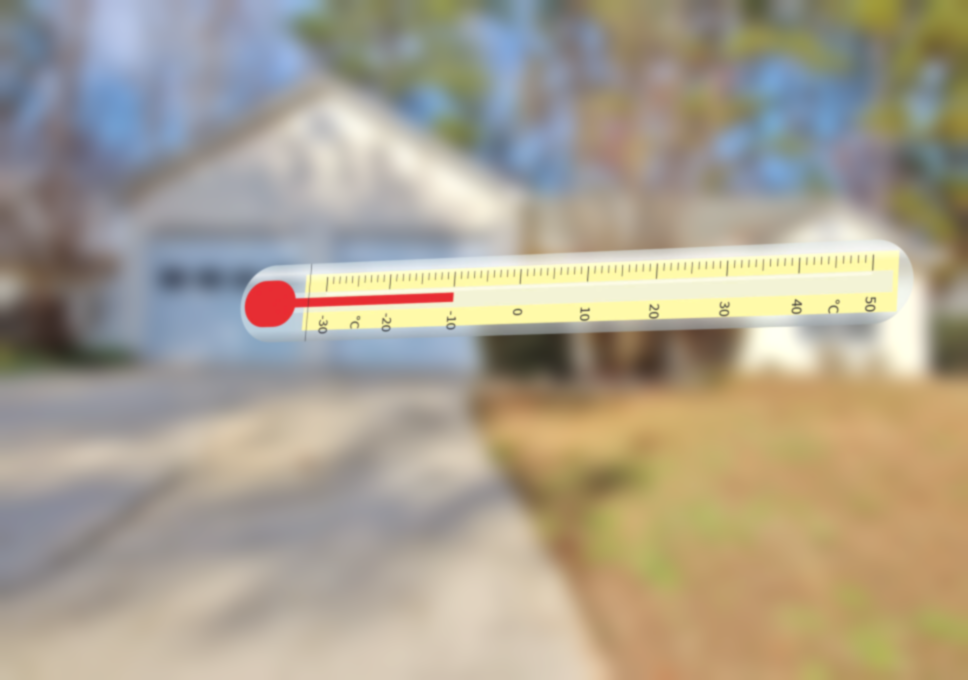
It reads **-10** °C
